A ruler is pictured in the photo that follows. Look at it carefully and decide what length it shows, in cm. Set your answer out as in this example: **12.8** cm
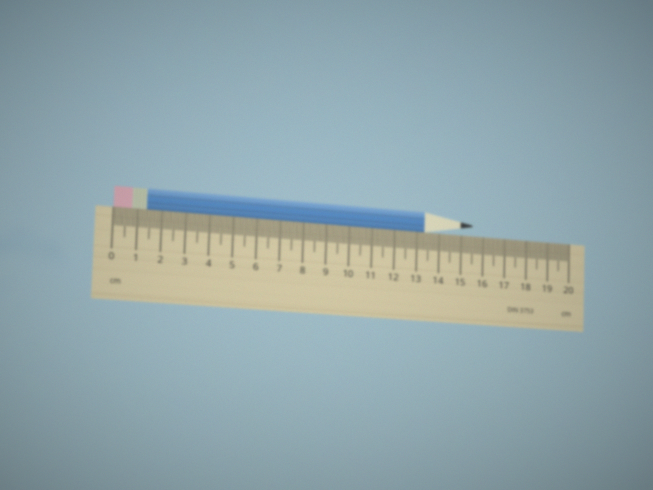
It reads **15.5** cm
